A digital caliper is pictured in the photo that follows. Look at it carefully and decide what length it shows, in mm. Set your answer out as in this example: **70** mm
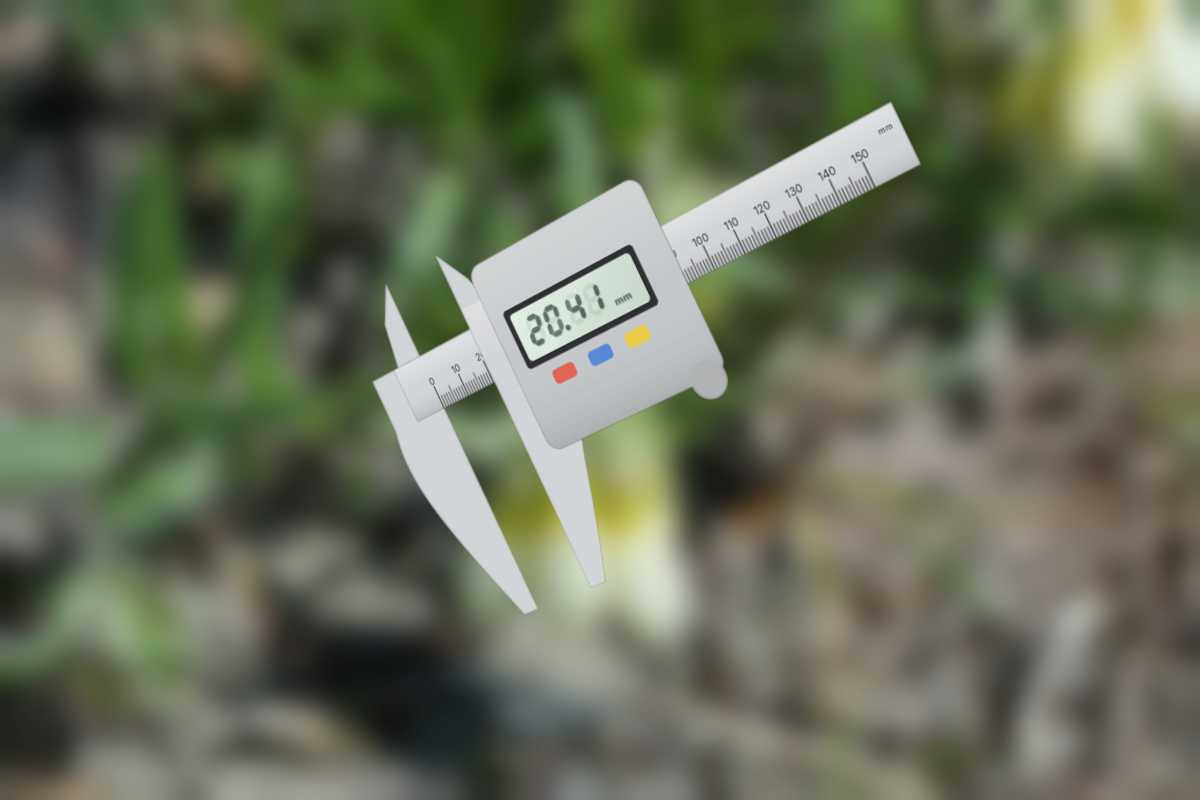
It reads **20.41** mm
